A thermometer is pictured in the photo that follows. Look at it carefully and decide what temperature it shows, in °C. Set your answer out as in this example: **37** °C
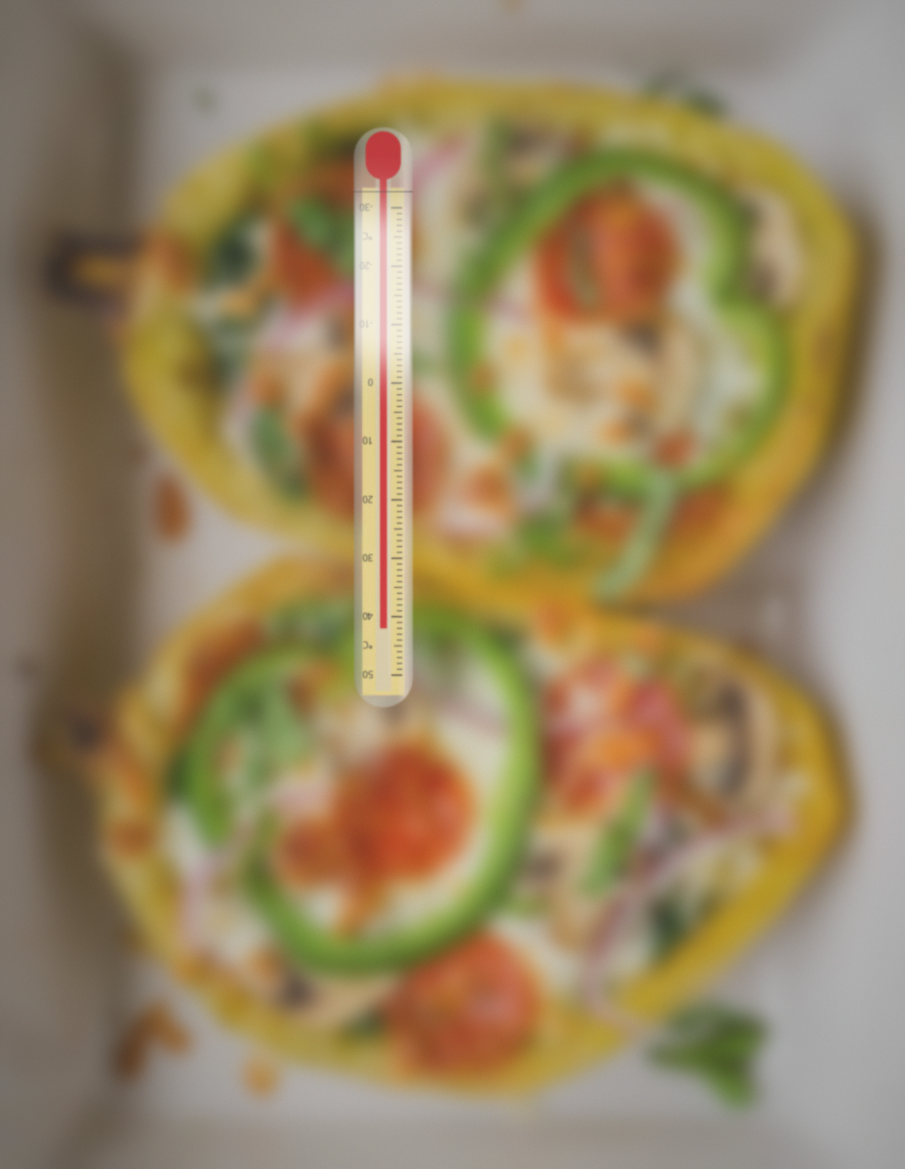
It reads **42** °C
